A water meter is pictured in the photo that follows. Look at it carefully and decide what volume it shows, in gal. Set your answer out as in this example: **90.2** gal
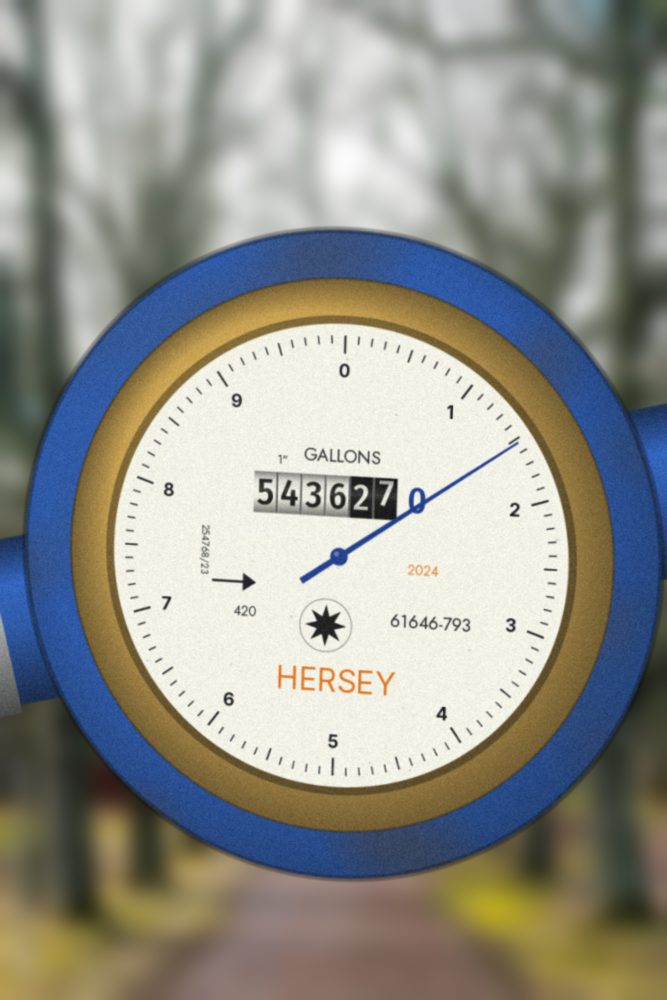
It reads **5436271.5** gal
